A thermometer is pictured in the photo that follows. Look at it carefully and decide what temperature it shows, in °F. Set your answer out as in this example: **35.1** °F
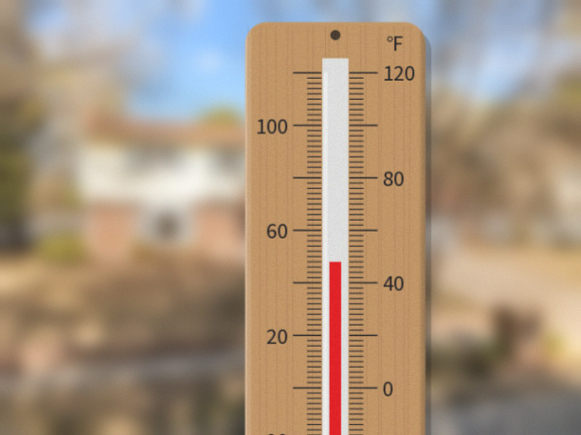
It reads **48** °F
